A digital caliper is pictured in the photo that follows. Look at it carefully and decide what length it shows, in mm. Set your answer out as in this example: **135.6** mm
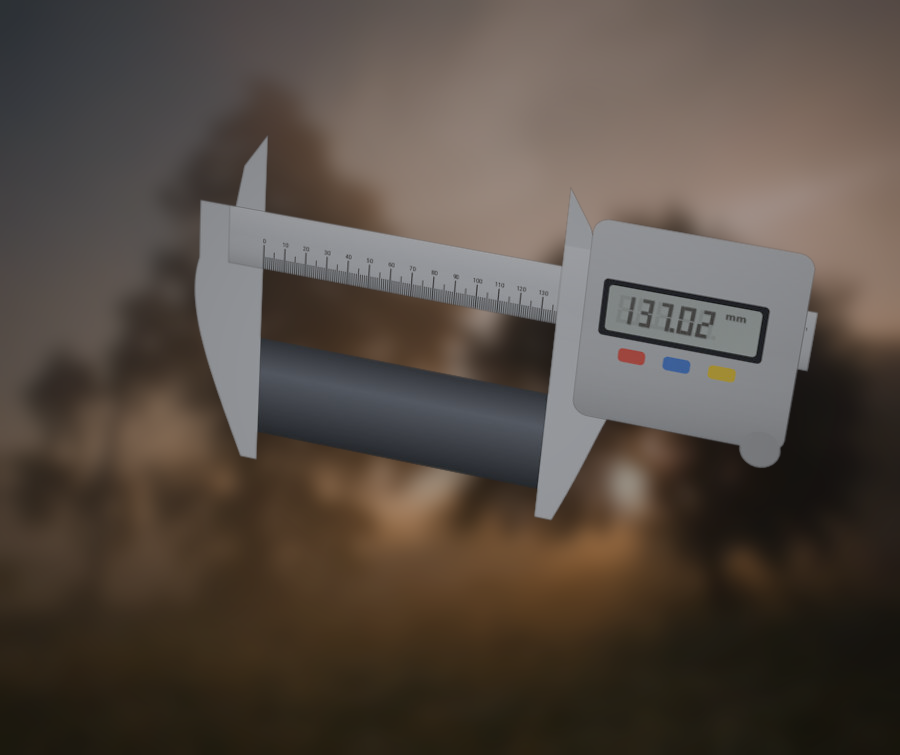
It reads **137.02** mm
